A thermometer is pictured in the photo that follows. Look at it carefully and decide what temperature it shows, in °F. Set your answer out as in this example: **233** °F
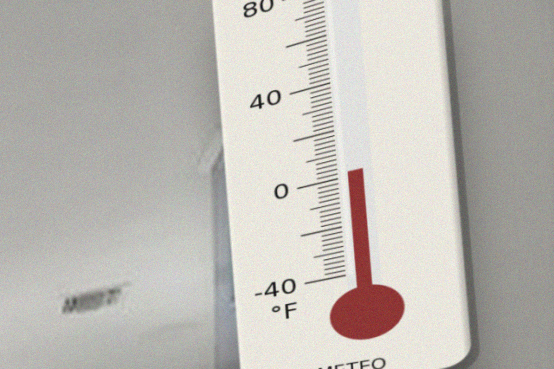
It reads **2** °F
